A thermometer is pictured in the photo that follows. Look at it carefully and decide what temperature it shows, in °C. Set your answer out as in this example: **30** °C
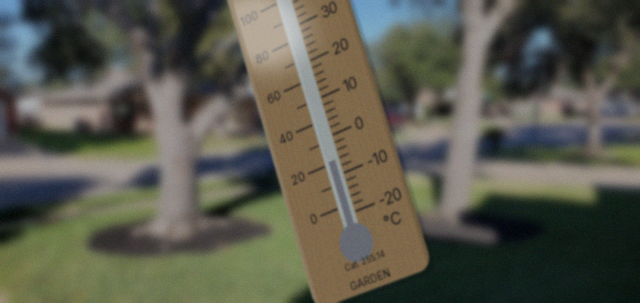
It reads **-6** °C
